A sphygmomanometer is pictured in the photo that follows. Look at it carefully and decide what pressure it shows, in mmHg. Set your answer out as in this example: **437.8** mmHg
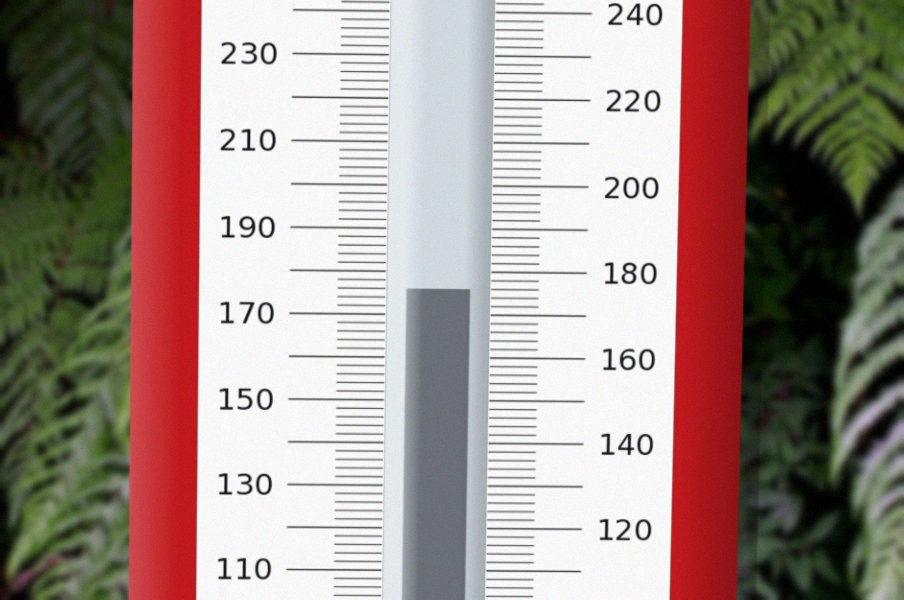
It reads **176** mmHg
